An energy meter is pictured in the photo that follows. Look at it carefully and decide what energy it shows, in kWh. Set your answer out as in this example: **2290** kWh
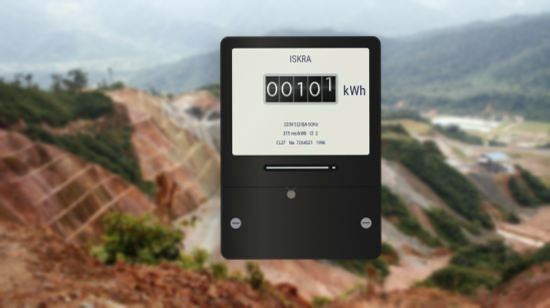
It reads **101** kWh
